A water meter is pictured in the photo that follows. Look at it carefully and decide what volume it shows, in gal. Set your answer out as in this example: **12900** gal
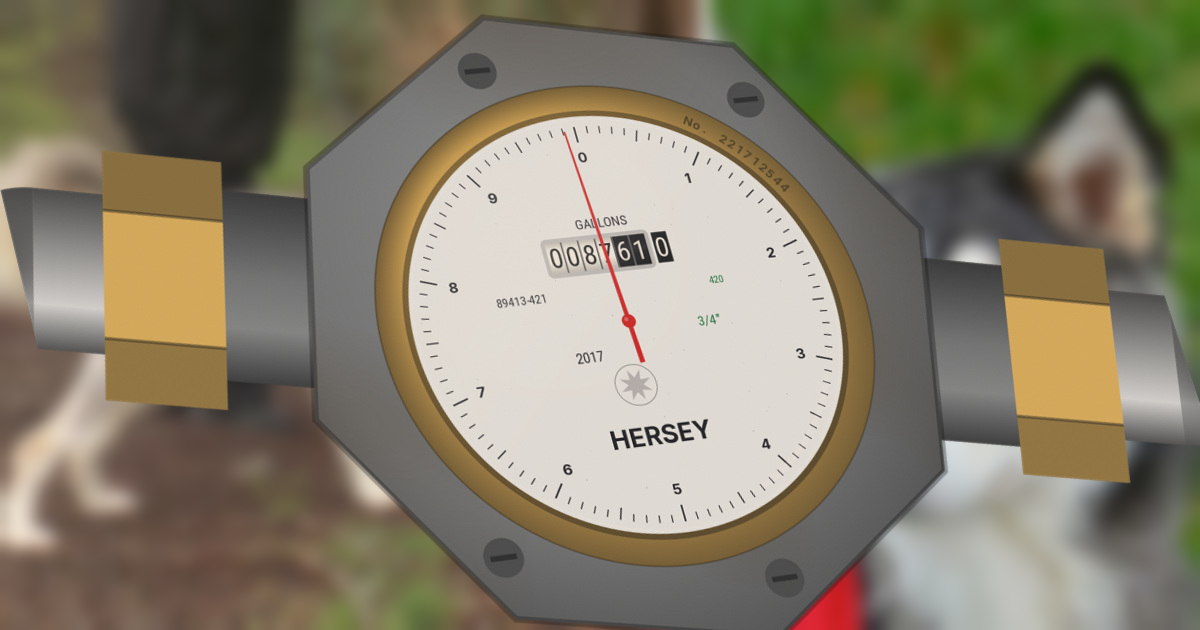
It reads **87609.9** gal
